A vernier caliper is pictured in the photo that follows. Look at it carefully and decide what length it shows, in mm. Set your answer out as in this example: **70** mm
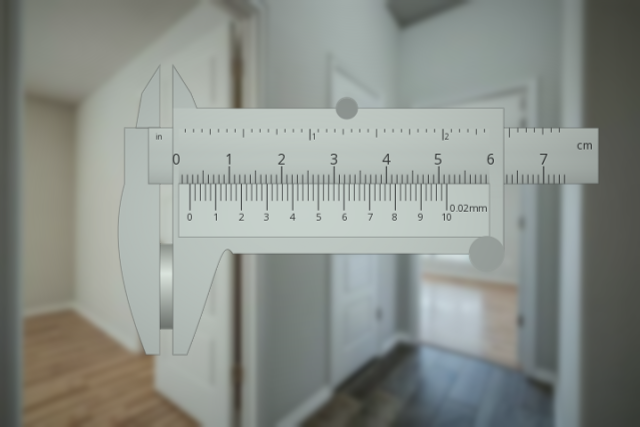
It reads **2.5** mm
